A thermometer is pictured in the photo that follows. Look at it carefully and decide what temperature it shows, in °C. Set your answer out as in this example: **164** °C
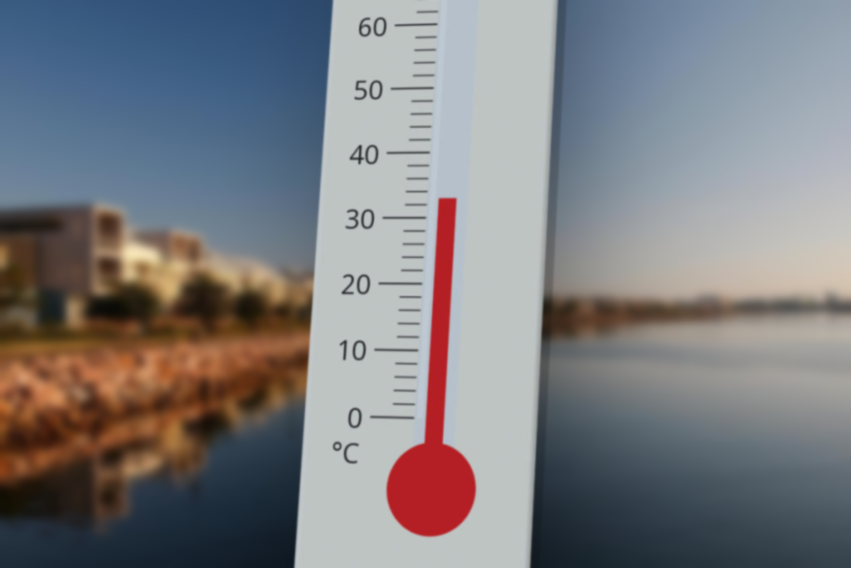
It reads **33** °C
